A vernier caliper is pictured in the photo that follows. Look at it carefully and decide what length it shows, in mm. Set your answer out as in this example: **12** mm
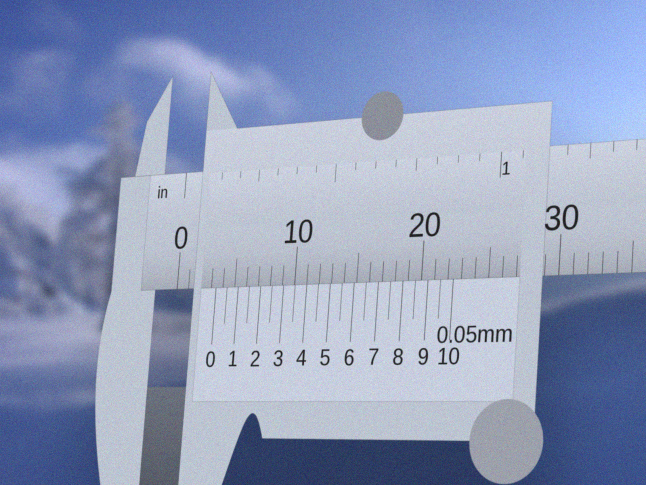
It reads **3.4** mm
